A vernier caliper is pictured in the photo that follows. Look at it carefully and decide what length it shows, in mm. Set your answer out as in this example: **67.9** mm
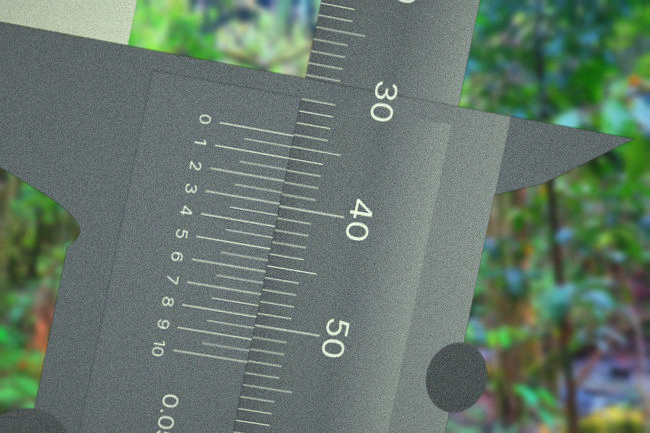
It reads **34.1** mm
